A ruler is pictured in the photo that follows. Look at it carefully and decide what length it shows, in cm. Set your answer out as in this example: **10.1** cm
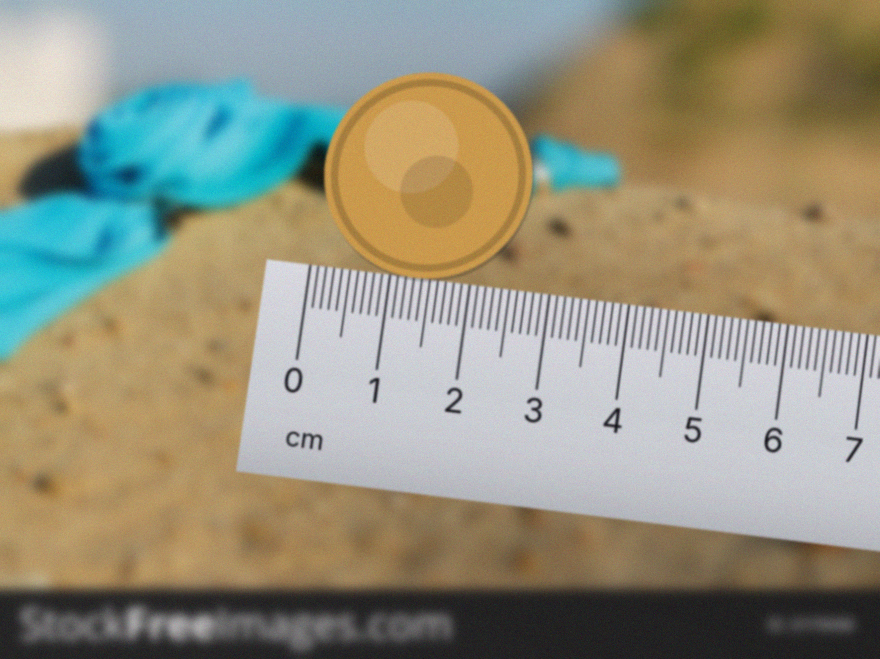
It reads **2.6** cm
